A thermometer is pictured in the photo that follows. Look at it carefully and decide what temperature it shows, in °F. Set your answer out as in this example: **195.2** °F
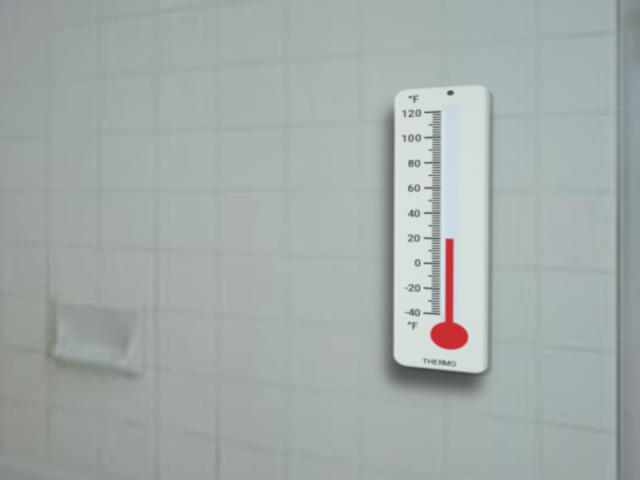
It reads **20** °F
